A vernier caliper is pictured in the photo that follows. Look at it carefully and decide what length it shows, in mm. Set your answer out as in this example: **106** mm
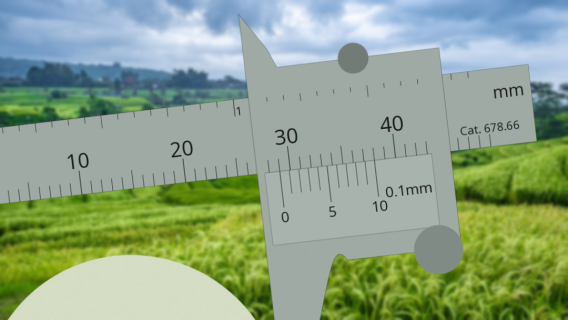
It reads **29.0** mm
